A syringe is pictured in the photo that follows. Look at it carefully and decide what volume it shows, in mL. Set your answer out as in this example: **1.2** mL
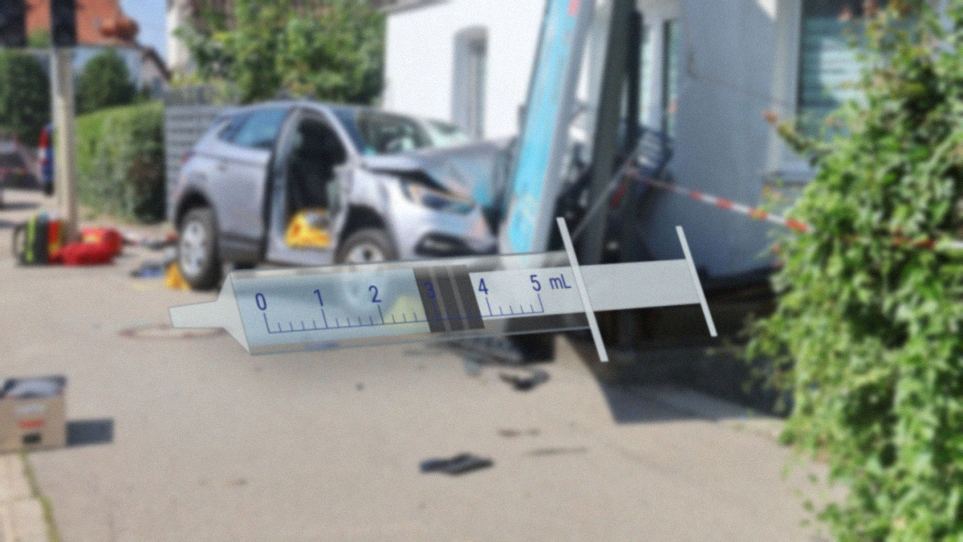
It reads **2.8** mL
